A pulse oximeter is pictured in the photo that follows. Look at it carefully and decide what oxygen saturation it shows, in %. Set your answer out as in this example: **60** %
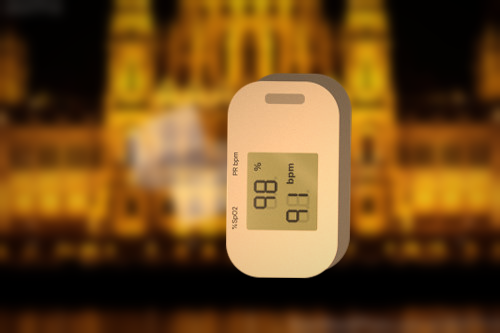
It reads **98** %
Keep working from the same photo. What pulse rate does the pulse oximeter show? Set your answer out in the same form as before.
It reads **91** bpm
